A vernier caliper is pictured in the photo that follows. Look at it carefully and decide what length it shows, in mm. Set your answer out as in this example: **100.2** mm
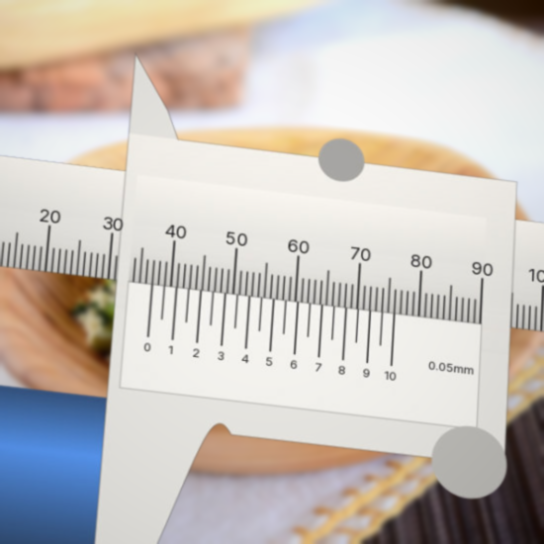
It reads **37.0** mm
